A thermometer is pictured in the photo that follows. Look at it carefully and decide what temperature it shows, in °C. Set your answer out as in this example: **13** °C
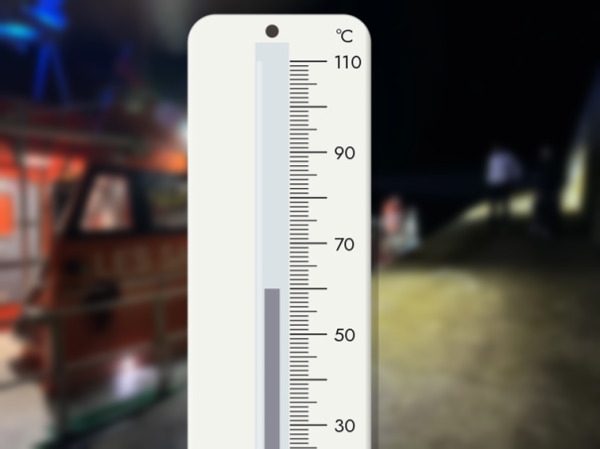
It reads **60** °C
